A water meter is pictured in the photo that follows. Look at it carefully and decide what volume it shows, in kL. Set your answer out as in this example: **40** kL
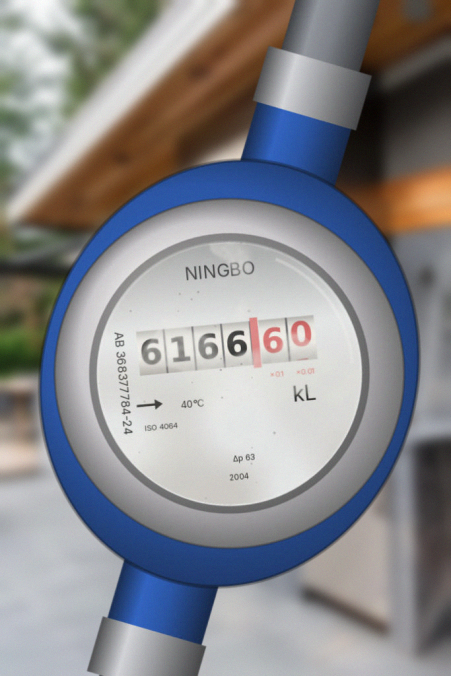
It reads **6166.60** kL
